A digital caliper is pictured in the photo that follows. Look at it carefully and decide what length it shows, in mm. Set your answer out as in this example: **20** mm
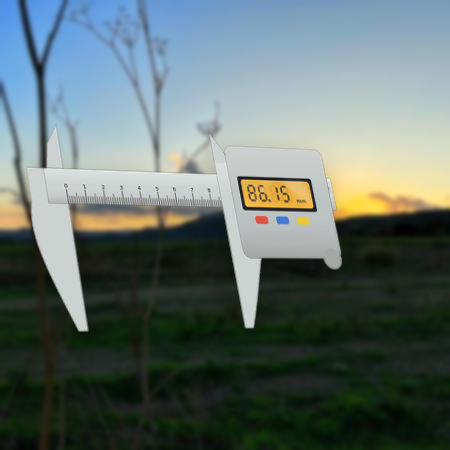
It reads **86.15** mm
